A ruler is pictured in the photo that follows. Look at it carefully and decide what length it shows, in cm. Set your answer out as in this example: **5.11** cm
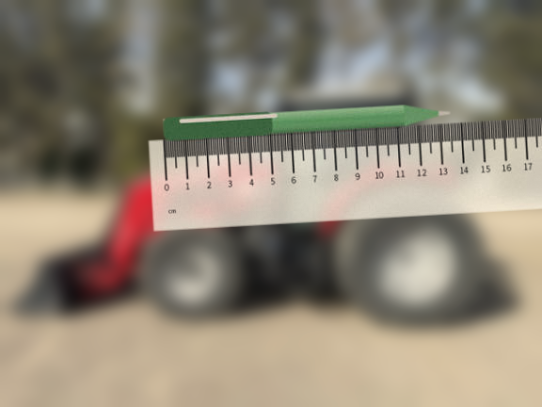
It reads **13.5** cm
